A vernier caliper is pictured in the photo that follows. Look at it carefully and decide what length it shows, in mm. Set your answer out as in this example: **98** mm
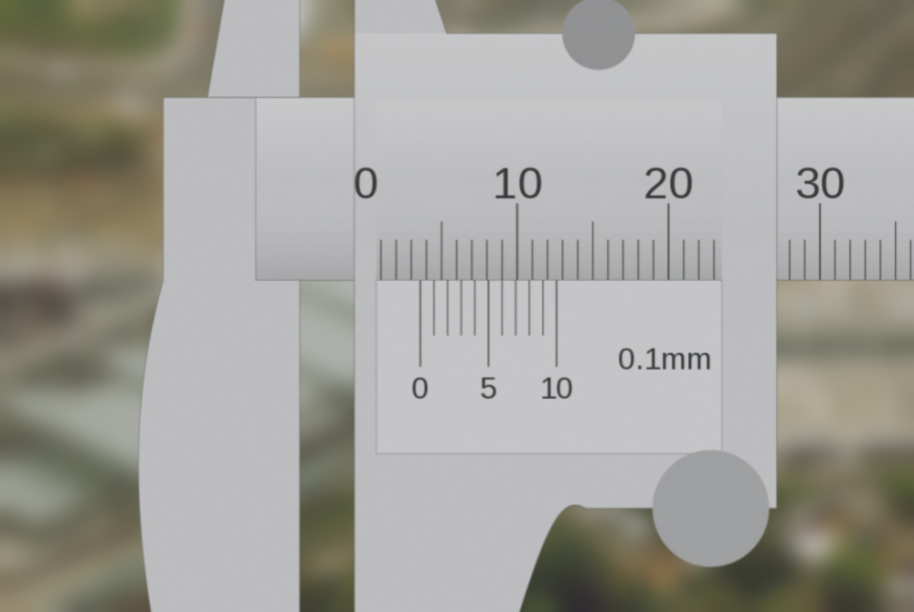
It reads **3.6** mm
